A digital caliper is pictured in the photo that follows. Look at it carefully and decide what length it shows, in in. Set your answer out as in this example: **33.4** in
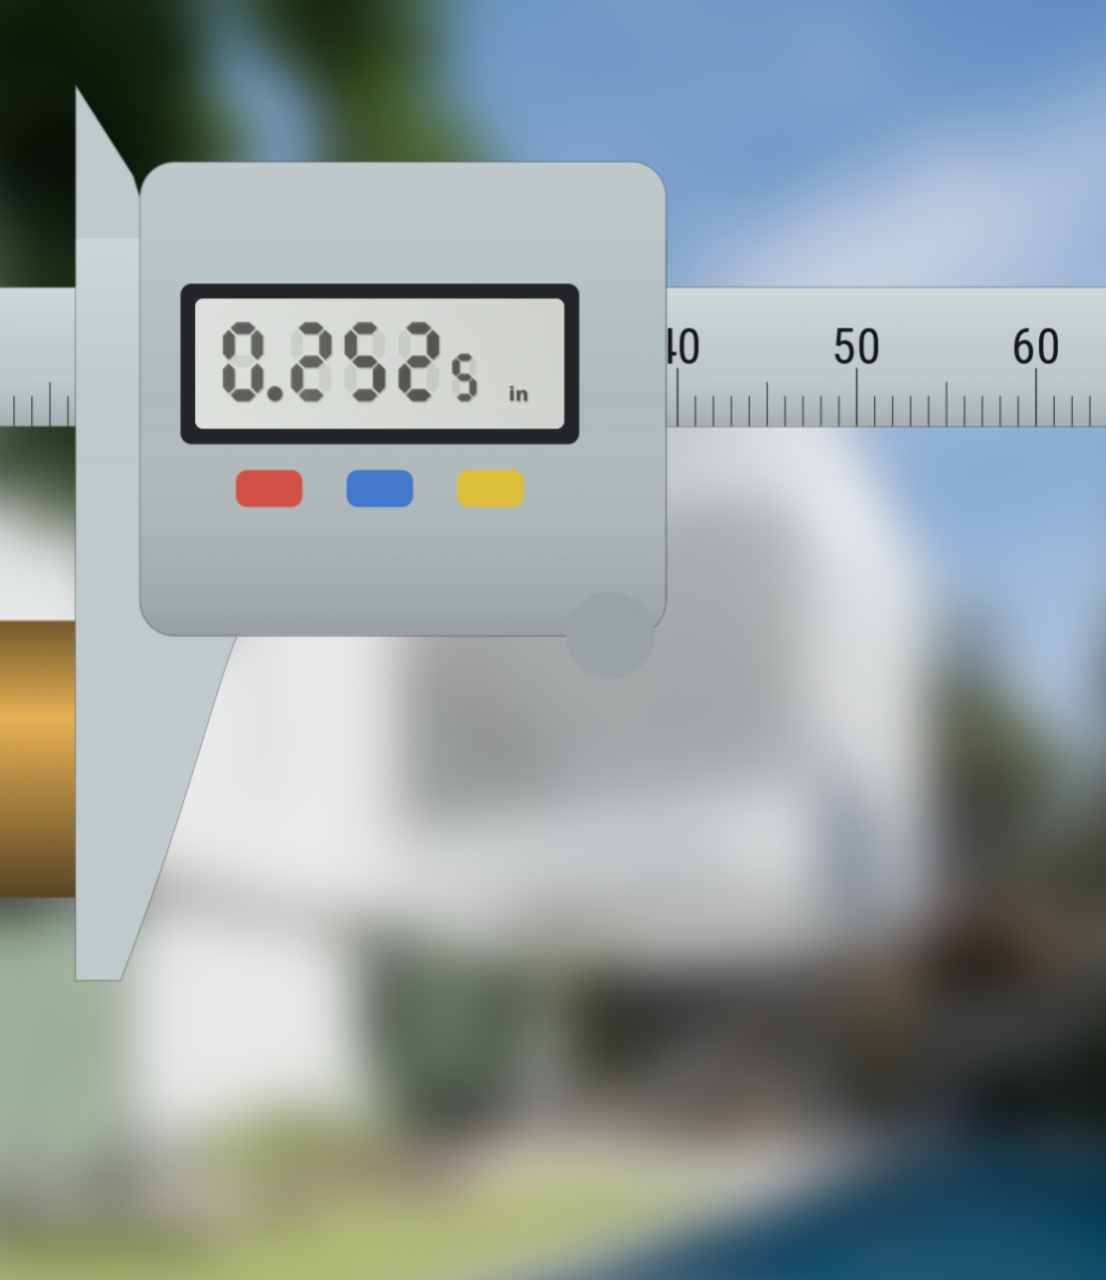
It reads **0.2525** in
